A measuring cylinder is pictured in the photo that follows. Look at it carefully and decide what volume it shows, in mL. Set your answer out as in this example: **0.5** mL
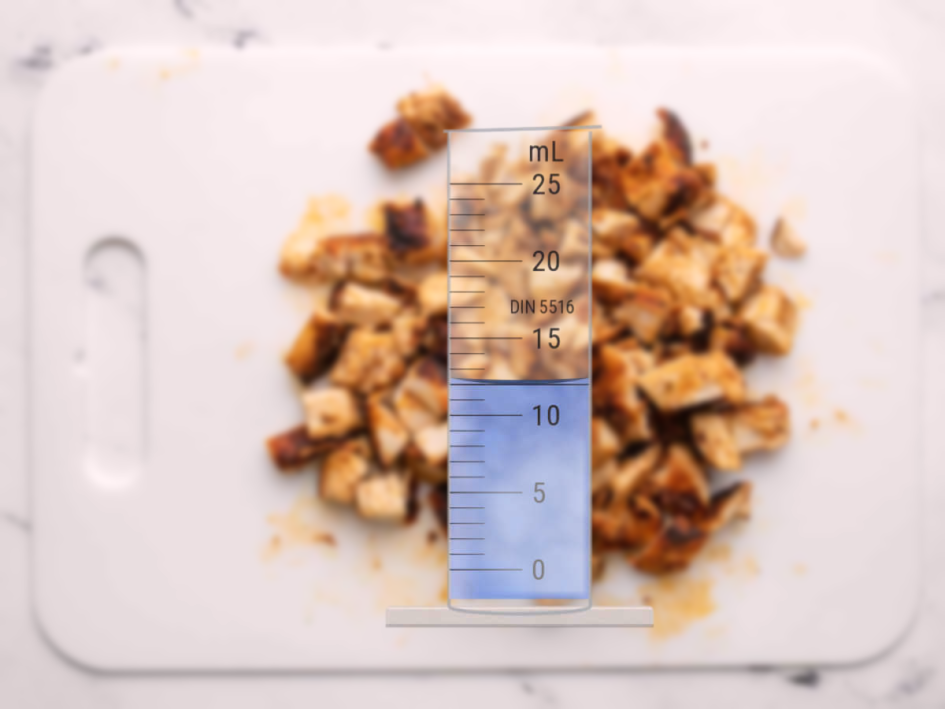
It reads **12** mL
